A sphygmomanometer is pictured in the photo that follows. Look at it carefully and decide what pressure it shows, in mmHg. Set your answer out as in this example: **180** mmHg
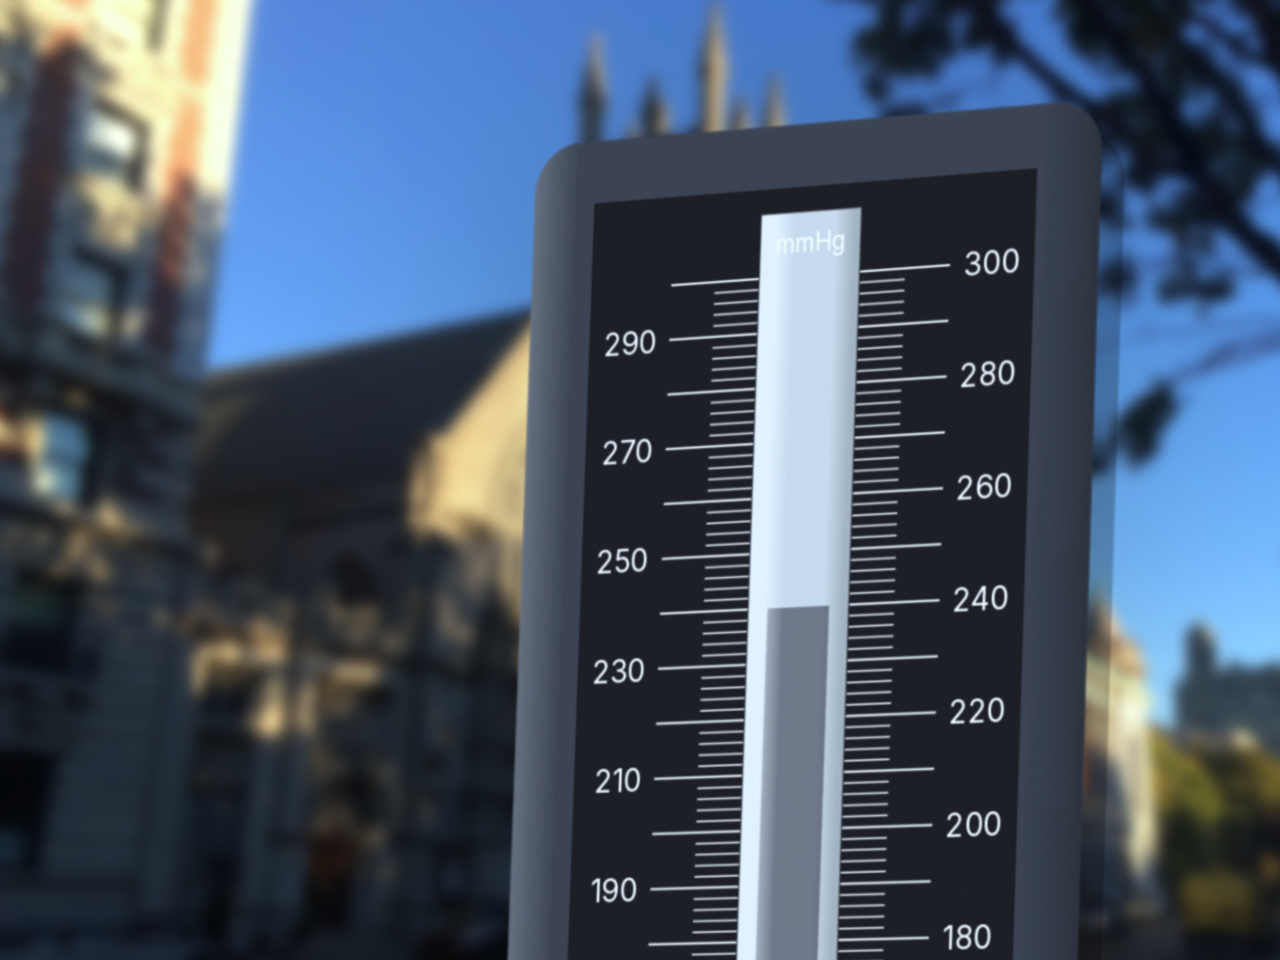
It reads **240** mmHg
